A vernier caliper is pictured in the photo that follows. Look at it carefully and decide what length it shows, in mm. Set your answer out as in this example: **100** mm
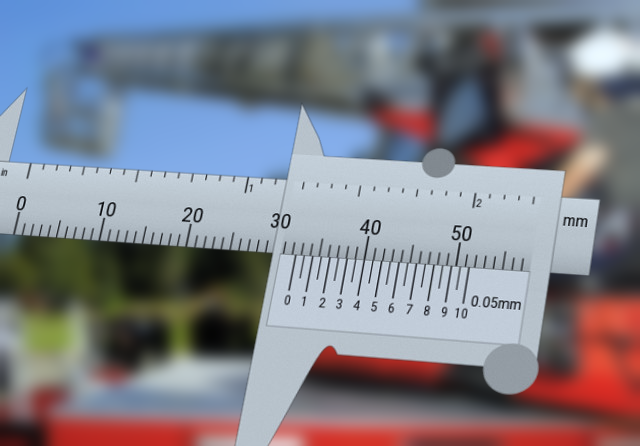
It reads **32.4** mm
